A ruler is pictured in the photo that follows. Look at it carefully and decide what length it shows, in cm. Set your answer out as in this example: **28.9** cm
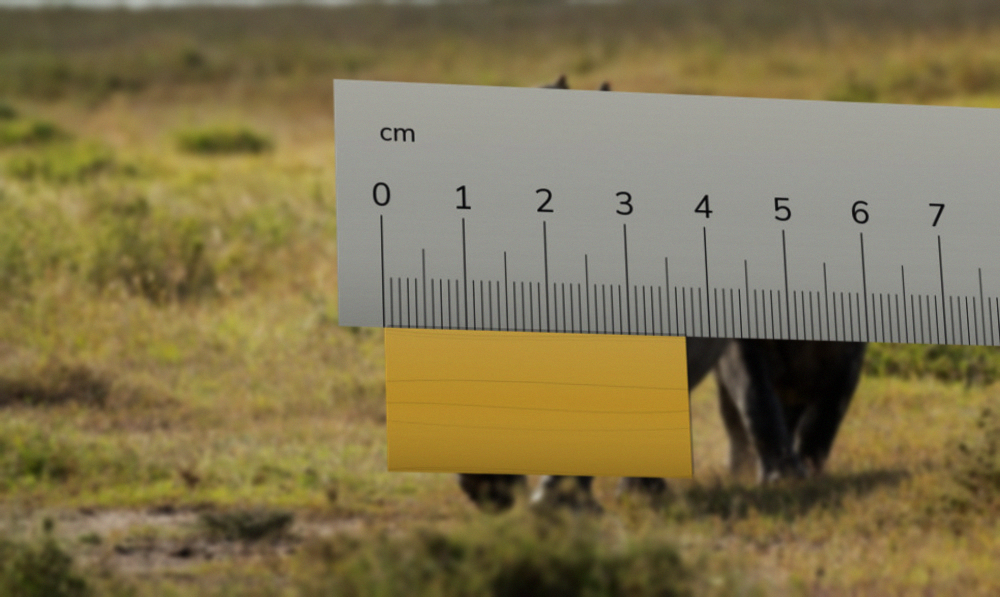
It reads **3.7** cm
